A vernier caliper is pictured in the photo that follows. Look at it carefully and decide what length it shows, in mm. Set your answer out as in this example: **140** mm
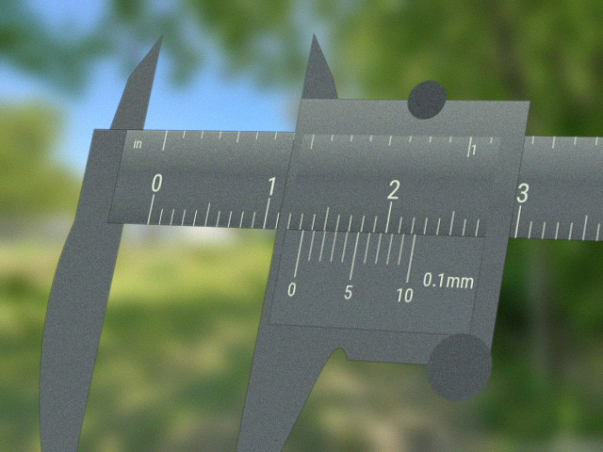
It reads **13.3** mm
